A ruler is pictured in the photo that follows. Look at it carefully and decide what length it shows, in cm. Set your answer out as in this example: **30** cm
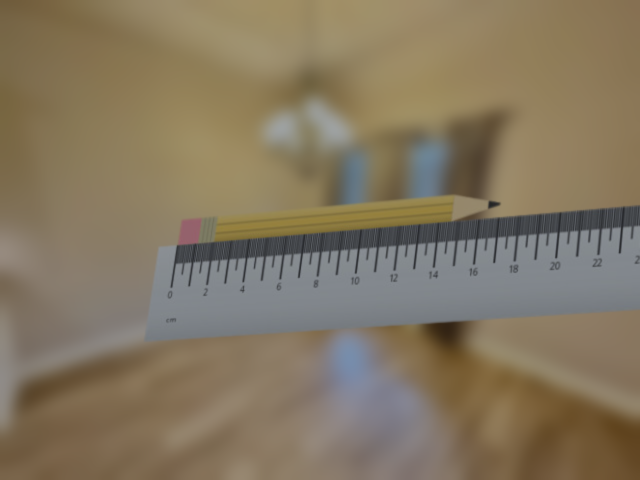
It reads **17** cm
